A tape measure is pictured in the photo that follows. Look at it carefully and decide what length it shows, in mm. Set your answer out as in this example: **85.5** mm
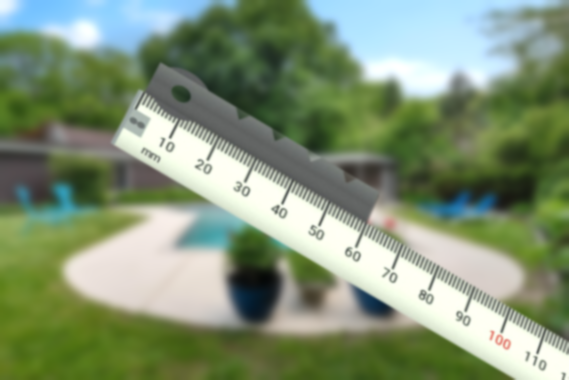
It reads **60** mm
